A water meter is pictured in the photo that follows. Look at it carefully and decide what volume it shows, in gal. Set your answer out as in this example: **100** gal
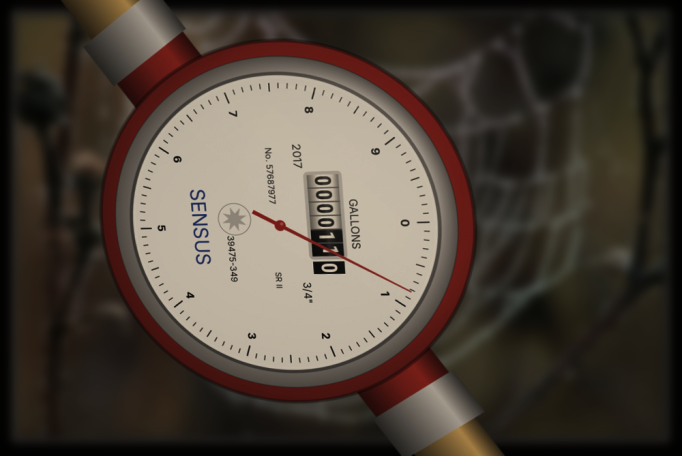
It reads **110.8** gal
